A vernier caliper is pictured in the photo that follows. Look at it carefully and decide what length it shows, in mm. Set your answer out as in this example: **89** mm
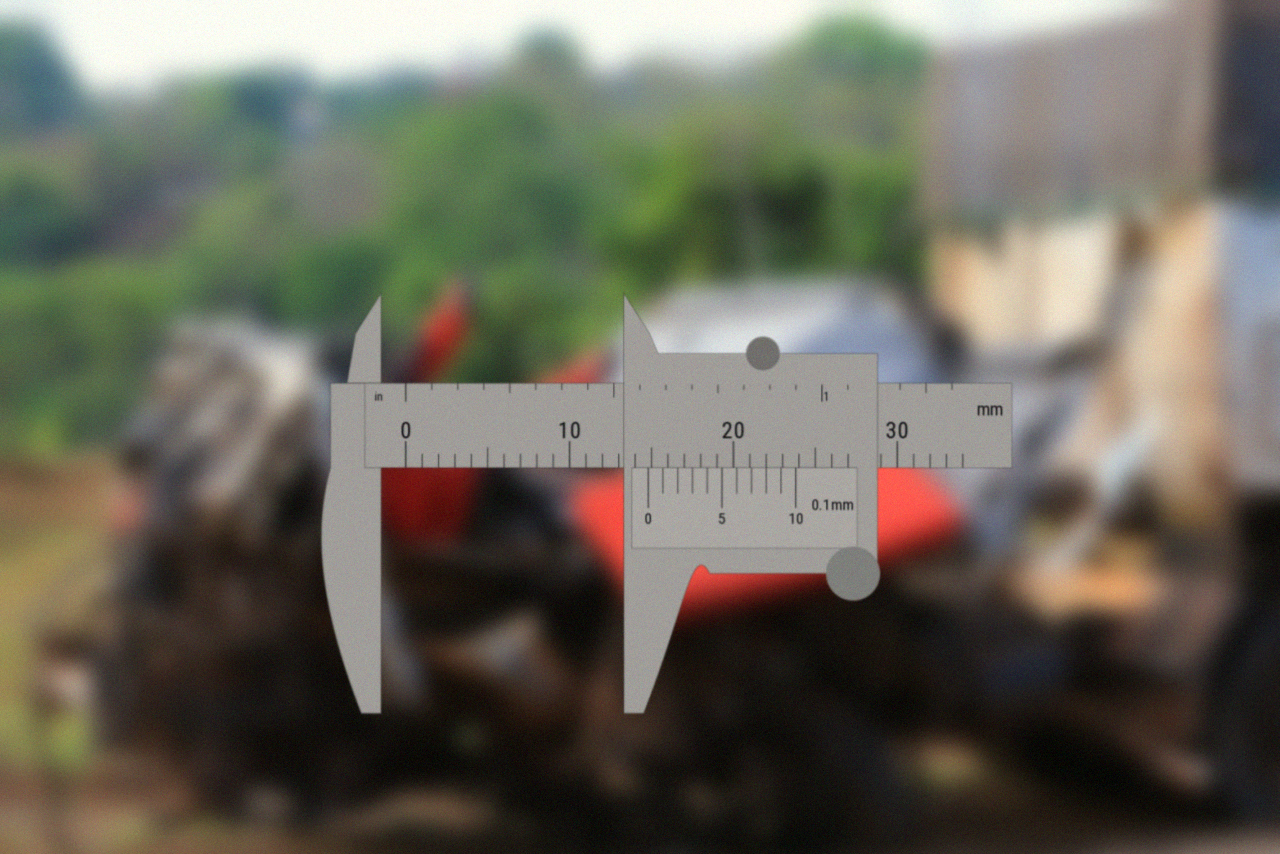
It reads **14.8** mm
